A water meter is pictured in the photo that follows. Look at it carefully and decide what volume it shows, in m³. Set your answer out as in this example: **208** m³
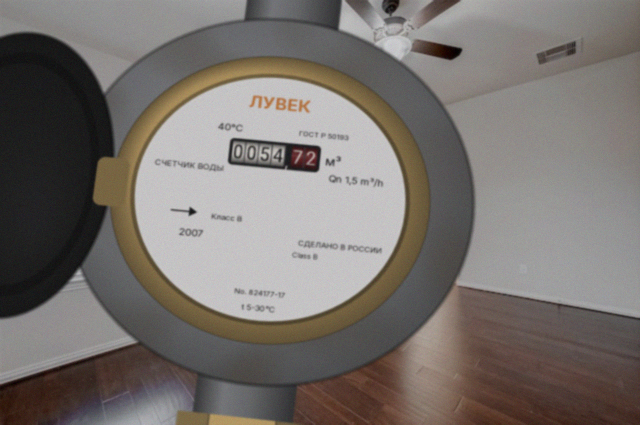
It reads **54.72** m³
